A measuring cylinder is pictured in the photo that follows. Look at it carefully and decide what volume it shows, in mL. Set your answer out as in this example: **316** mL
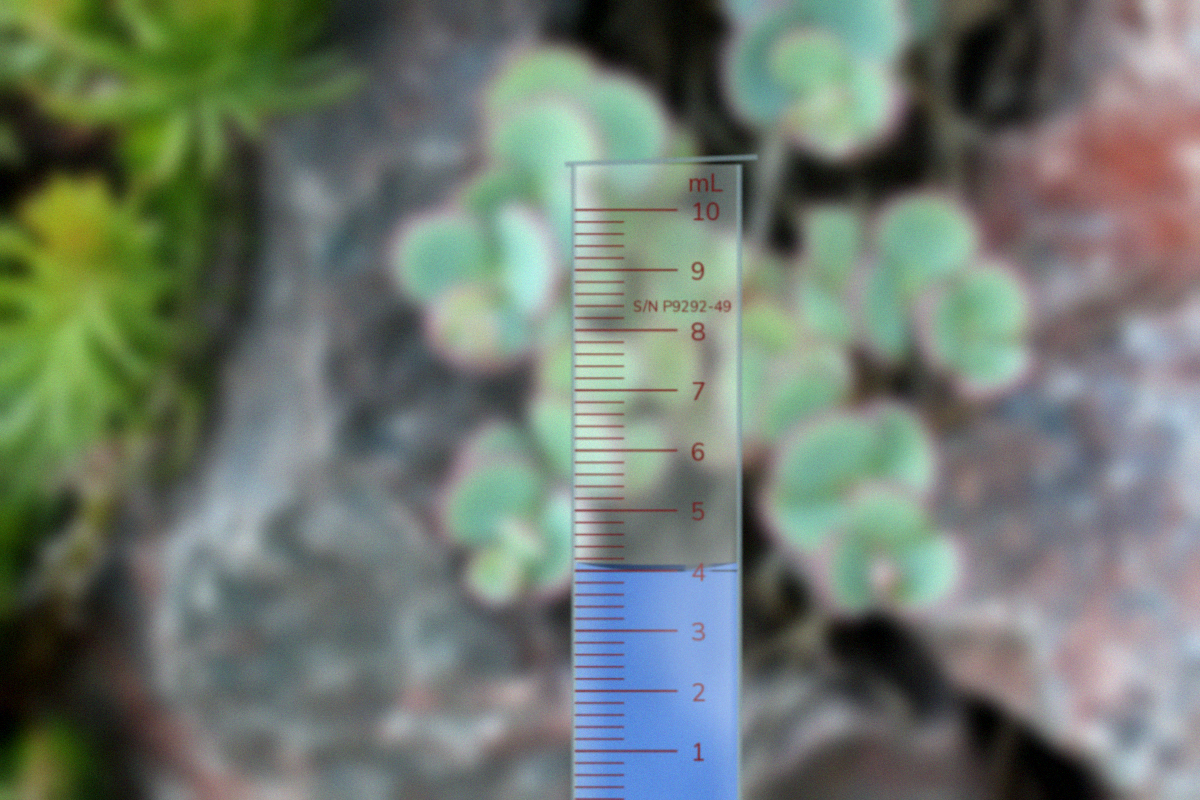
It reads **4** mL
